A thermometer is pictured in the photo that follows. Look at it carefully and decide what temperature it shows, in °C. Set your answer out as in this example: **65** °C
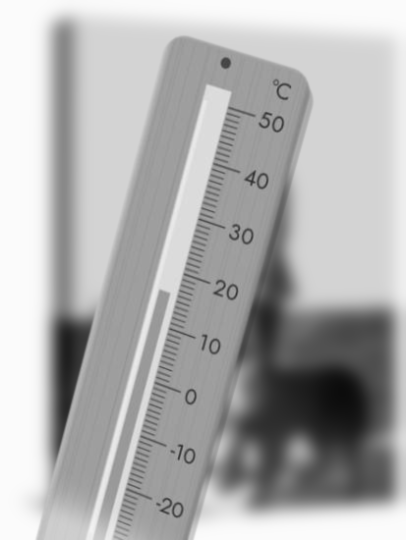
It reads **16** °C
